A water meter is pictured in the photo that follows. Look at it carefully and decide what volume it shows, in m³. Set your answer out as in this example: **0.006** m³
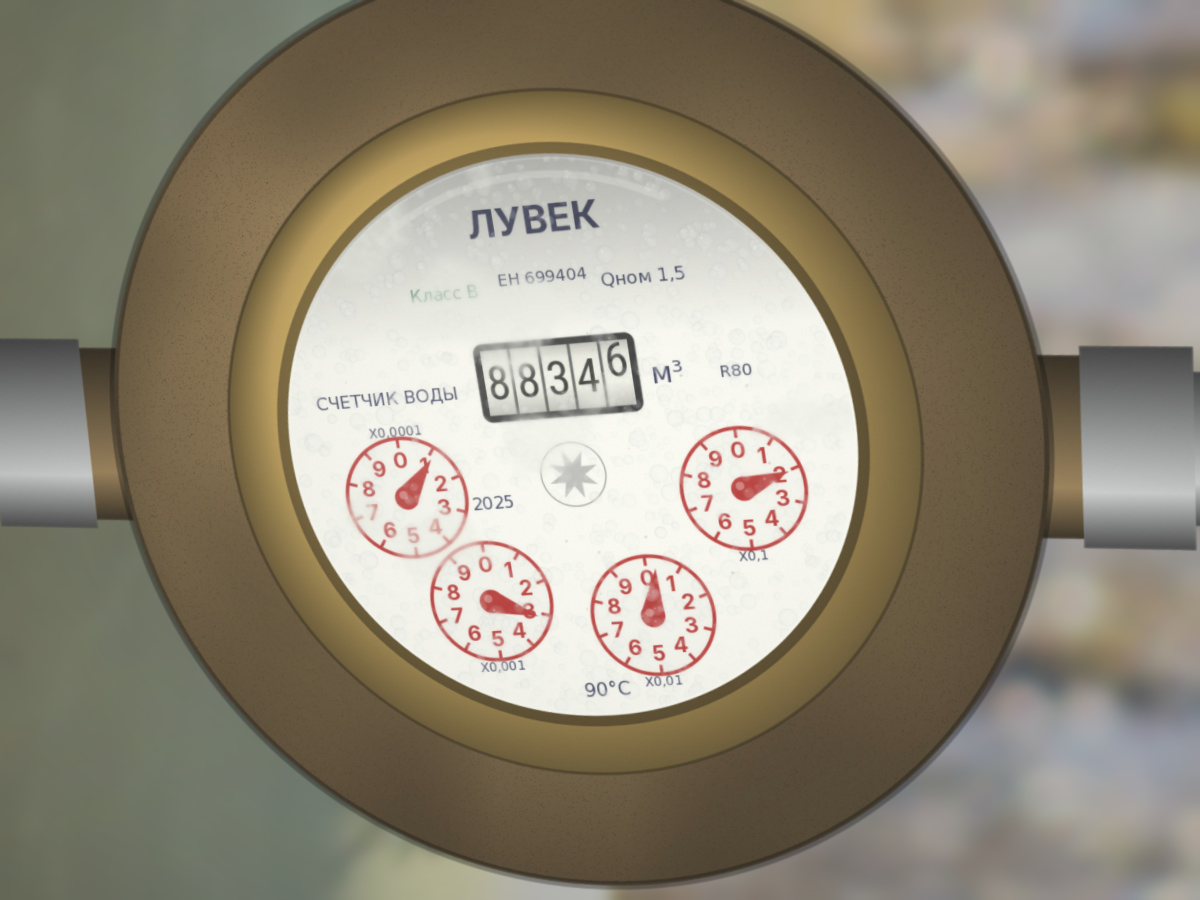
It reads **88346.2031** m³
